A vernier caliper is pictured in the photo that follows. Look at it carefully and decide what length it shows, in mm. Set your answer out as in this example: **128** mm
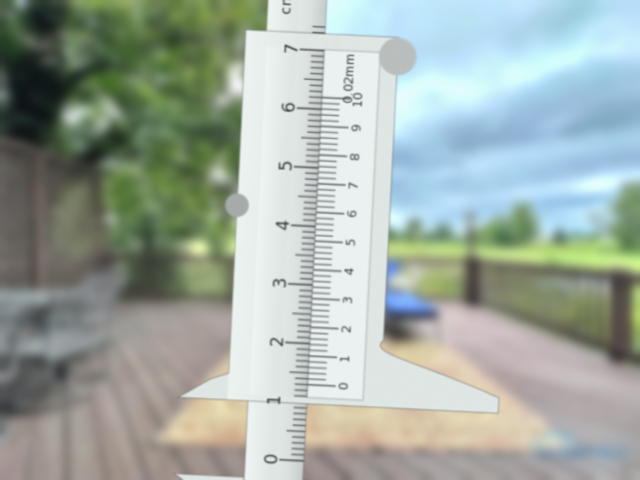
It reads **13.0** mm
